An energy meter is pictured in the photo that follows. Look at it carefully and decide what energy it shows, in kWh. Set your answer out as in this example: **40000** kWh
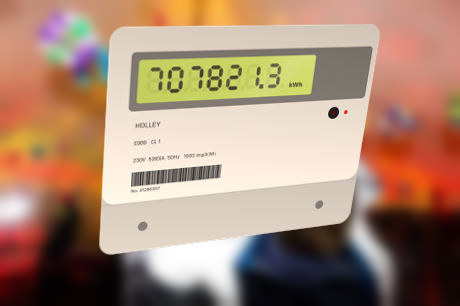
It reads **707821.3** kWh
